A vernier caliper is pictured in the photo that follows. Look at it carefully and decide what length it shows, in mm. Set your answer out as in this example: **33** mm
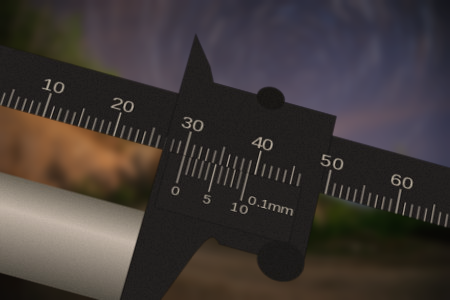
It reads **30.0** mm
